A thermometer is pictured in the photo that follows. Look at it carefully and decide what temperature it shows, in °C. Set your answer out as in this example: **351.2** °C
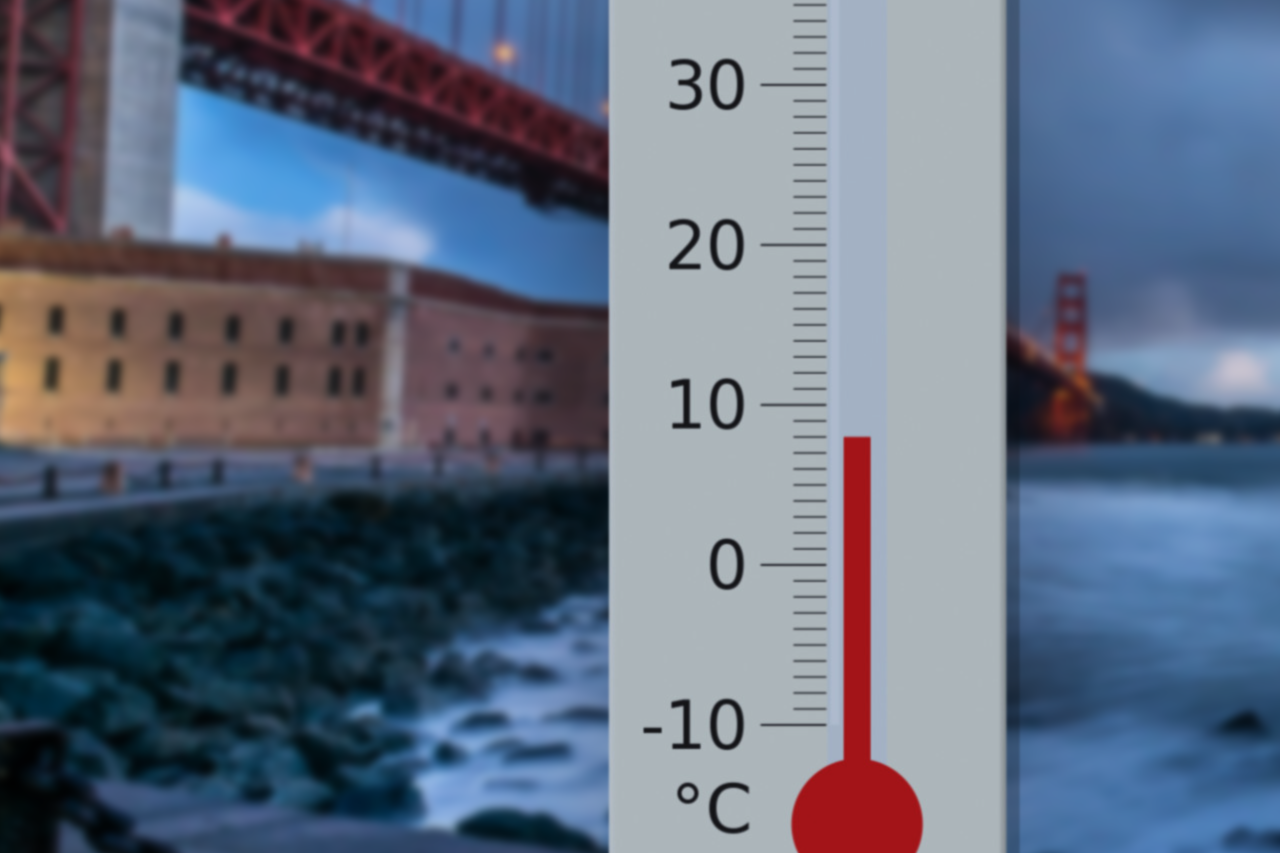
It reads **8** °C
